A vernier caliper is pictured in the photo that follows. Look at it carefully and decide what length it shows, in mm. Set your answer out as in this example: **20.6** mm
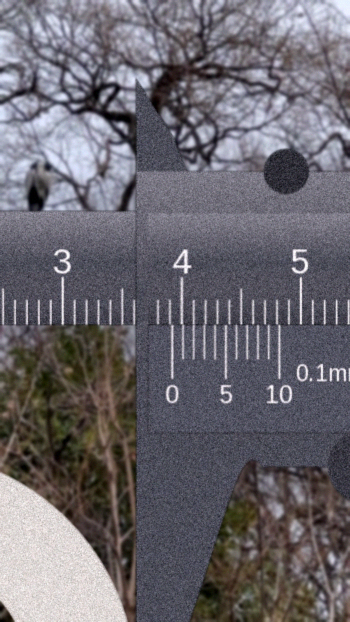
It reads **39.2** mm
